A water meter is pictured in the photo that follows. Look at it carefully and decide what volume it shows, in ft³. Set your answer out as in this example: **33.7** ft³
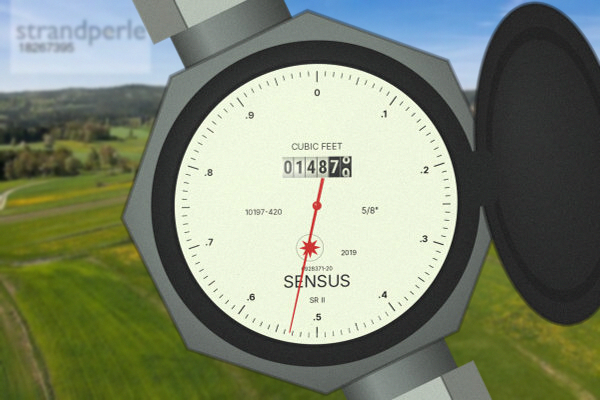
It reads **14878.53** ft³
